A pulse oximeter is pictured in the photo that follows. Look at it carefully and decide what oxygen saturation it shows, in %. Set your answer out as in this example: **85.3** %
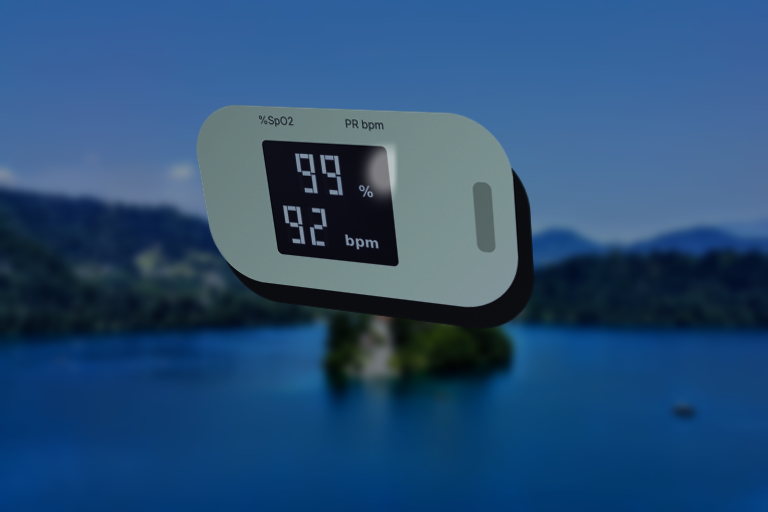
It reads **99** %
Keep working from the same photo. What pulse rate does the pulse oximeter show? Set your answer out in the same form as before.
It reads **92** bpm
